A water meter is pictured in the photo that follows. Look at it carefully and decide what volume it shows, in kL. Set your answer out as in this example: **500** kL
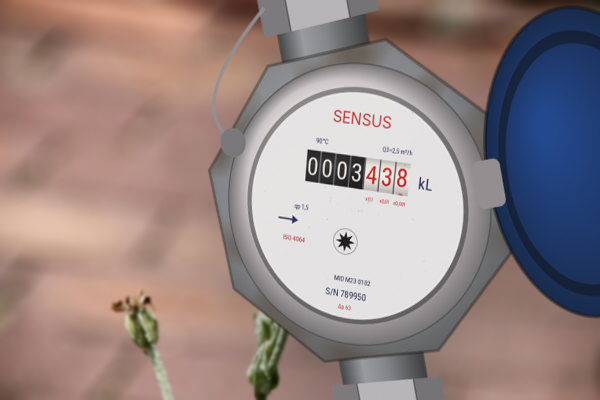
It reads **3.438** kL
